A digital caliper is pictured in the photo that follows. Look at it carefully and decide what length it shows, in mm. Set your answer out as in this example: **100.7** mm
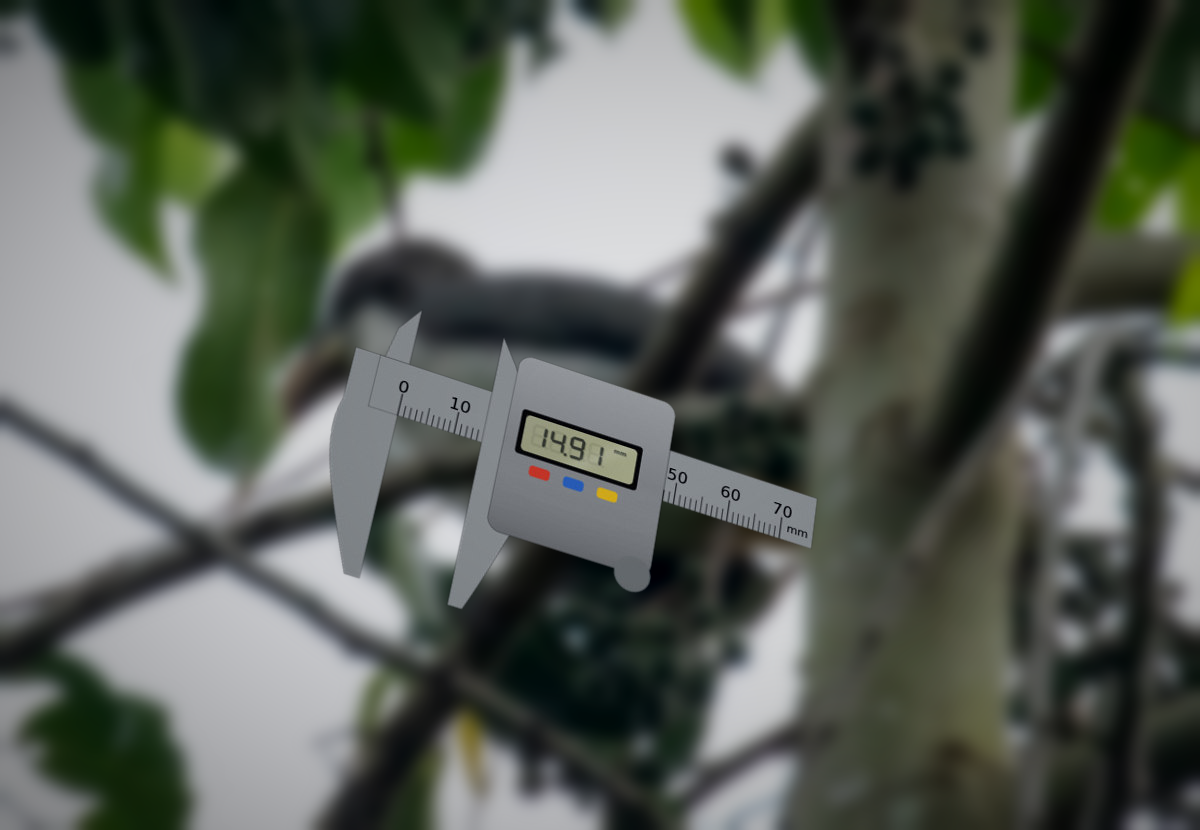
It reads **14.91** mm
